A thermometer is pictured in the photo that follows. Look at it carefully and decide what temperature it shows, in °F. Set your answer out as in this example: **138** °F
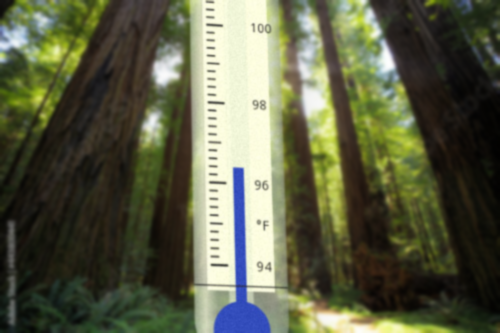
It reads **96.4** °F
